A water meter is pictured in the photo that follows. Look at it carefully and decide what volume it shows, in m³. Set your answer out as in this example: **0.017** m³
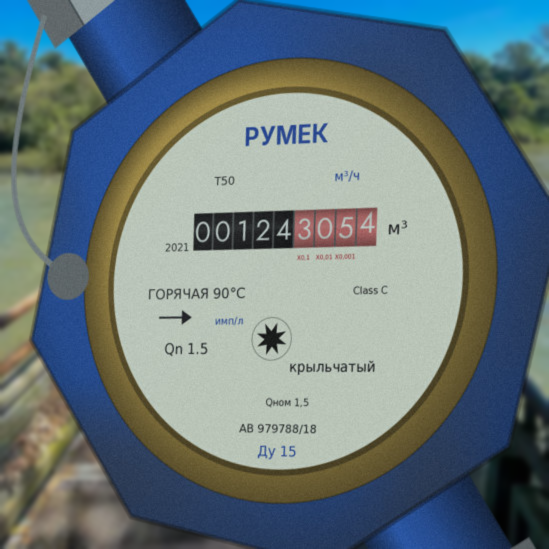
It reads **124.3054** m³
